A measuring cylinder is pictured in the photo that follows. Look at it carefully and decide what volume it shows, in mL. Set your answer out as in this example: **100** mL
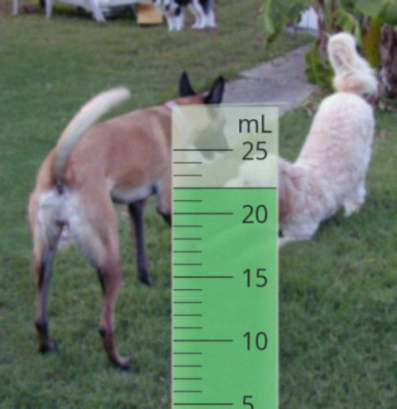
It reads **22** mL
